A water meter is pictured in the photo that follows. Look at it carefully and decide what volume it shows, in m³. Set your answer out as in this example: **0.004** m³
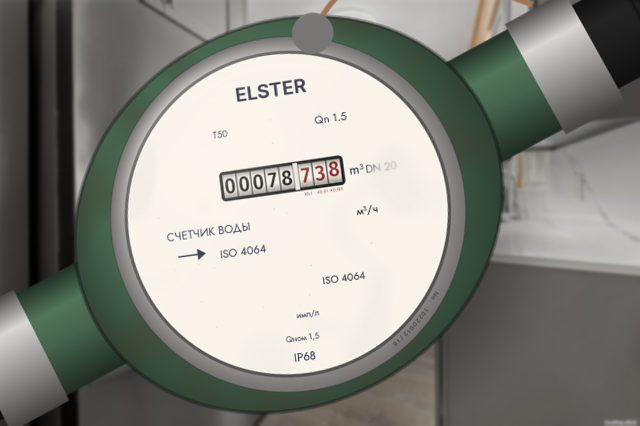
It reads **78.738** m³
